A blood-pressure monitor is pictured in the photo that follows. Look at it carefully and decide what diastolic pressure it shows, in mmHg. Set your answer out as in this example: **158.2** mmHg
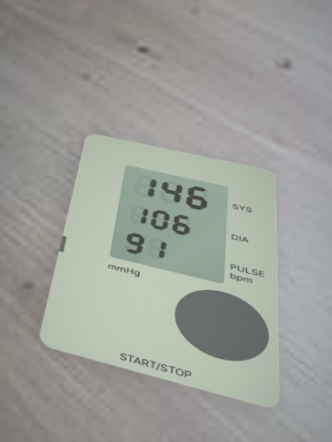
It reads **106** mmHg
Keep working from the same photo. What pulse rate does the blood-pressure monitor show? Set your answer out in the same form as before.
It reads **91** bpm
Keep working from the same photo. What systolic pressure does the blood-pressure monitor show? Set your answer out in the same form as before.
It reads **146** mmHg
